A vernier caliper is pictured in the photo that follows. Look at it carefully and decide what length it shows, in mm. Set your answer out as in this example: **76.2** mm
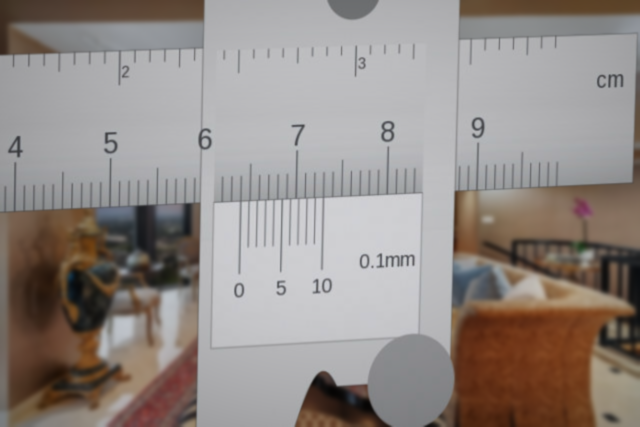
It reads **64.0** mm
